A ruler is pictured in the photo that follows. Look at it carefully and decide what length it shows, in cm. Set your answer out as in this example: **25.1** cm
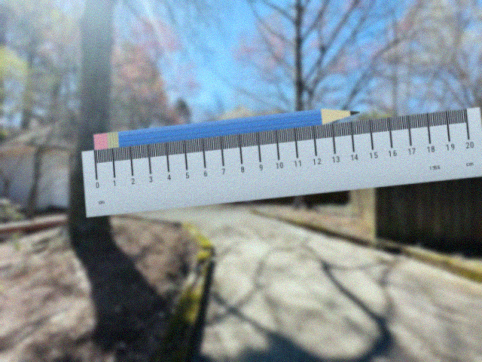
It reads **14.5** cm
